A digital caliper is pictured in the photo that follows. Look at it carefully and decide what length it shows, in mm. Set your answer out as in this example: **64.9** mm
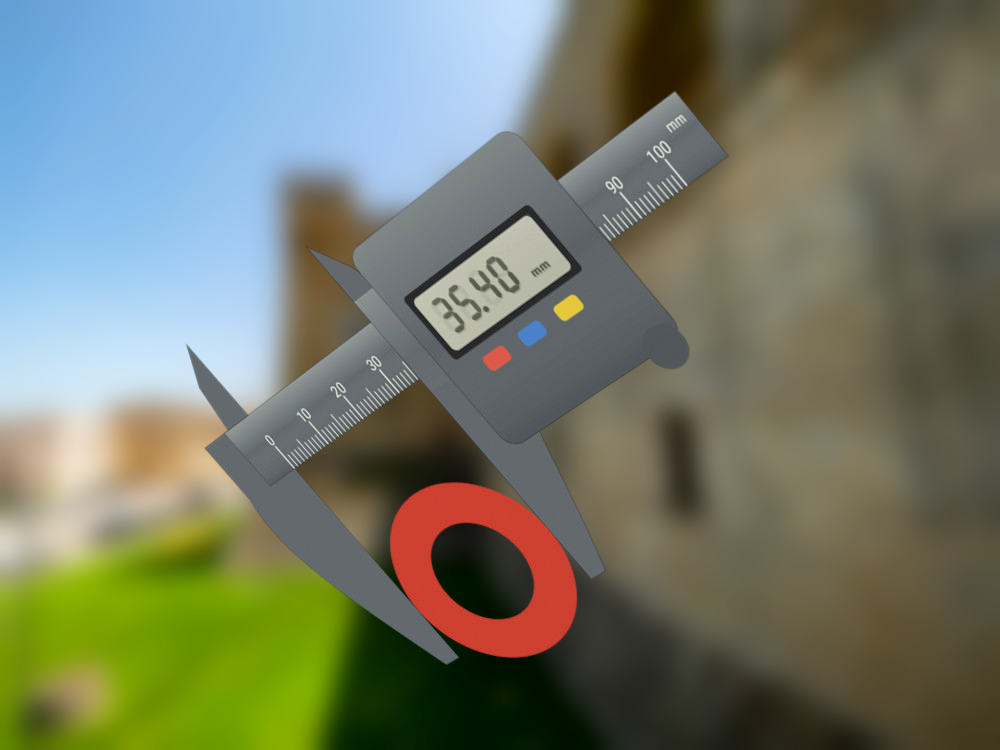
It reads **35.40** mm
